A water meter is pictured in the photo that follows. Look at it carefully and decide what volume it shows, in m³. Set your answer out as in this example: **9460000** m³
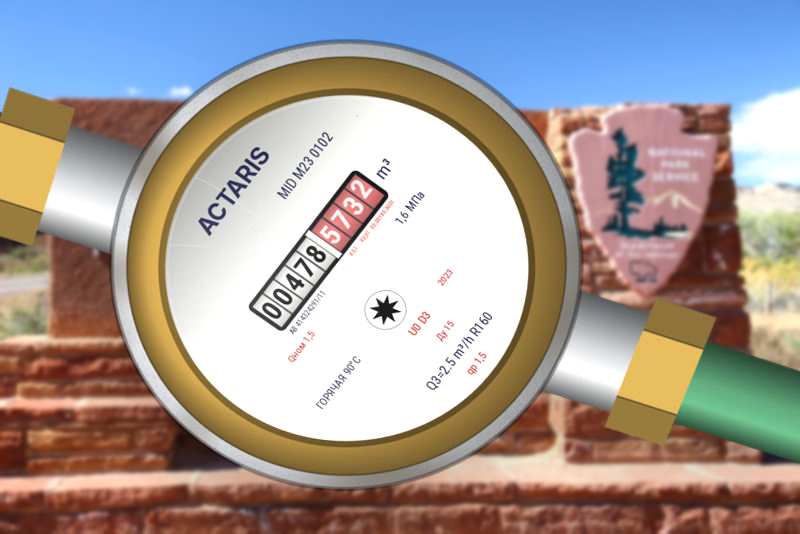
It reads **478.5732** m³
